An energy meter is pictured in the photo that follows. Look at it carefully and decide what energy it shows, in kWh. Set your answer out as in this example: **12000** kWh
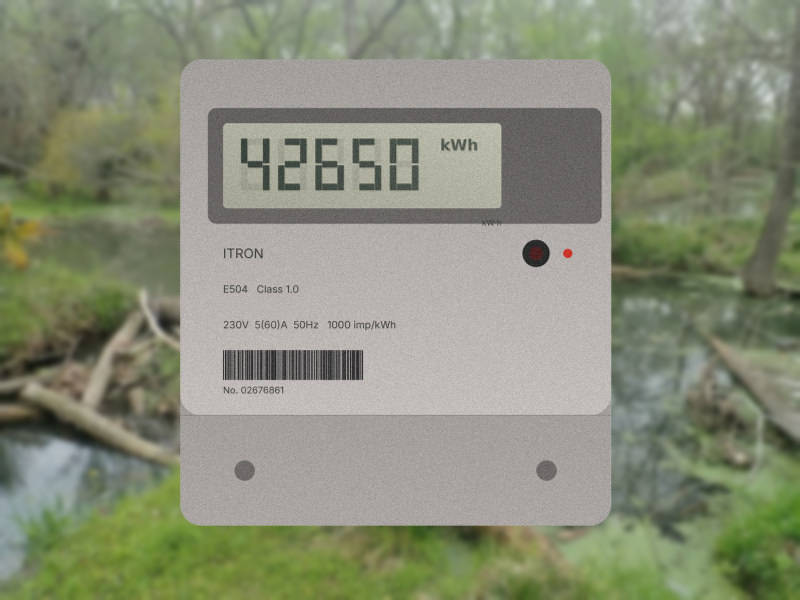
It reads **42650** kWh
